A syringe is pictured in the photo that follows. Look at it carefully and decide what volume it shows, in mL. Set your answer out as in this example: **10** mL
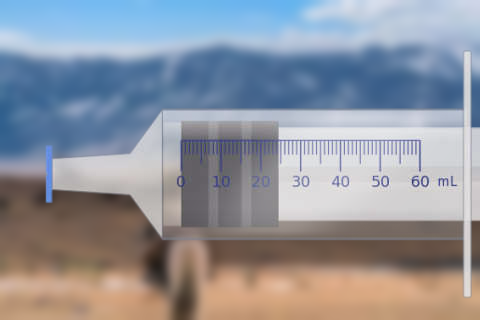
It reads **0** mL
